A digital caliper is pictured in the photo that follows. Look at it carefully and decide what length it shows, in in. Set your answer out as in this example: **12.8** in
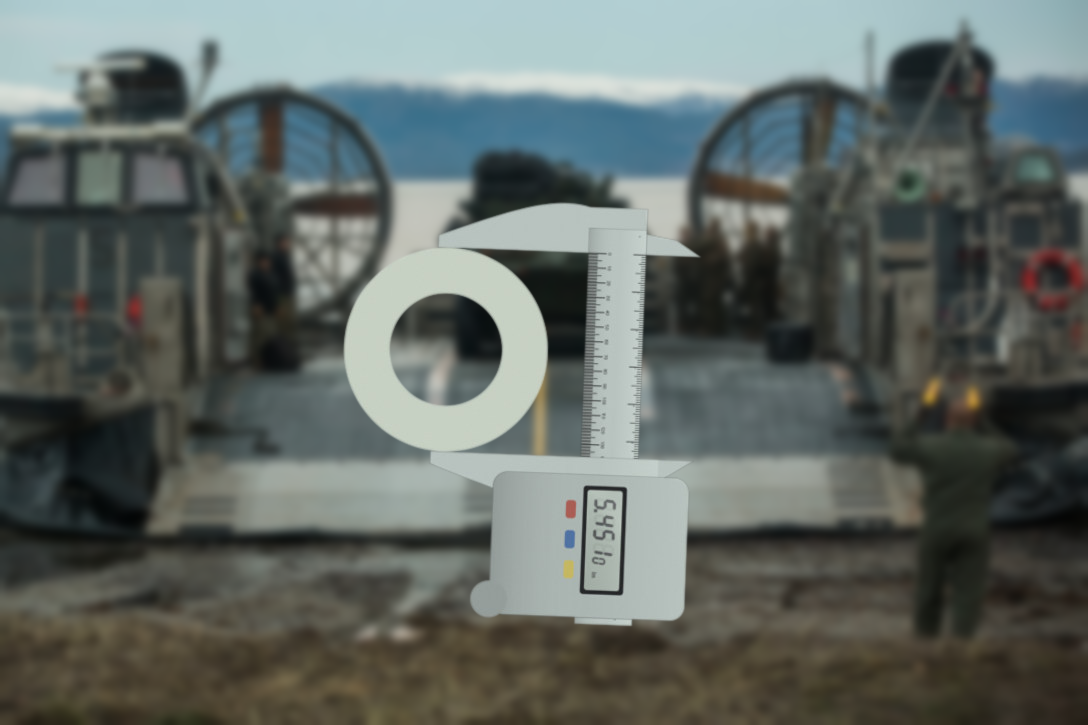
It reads **5.4510** in
